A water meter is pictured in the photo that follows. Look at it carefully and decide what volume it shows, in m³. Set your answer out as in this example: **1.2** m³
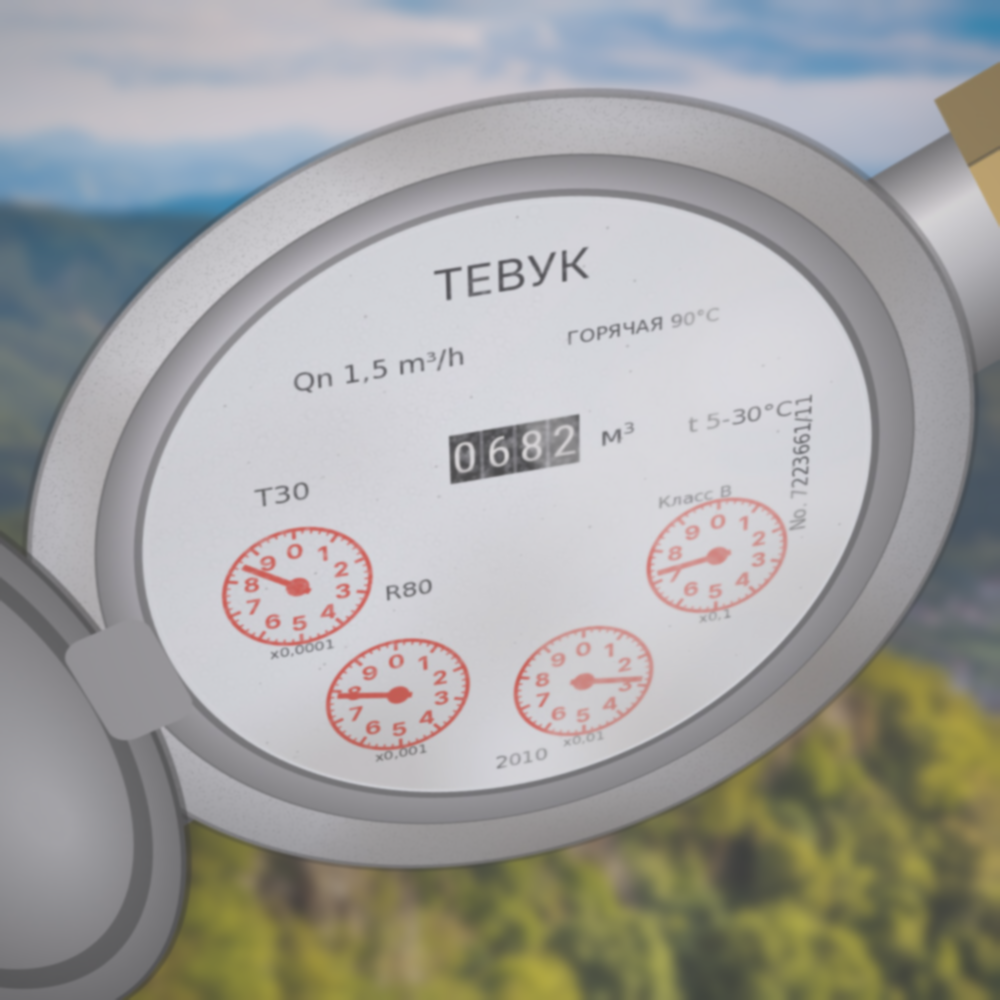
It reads **682.7278** m³
